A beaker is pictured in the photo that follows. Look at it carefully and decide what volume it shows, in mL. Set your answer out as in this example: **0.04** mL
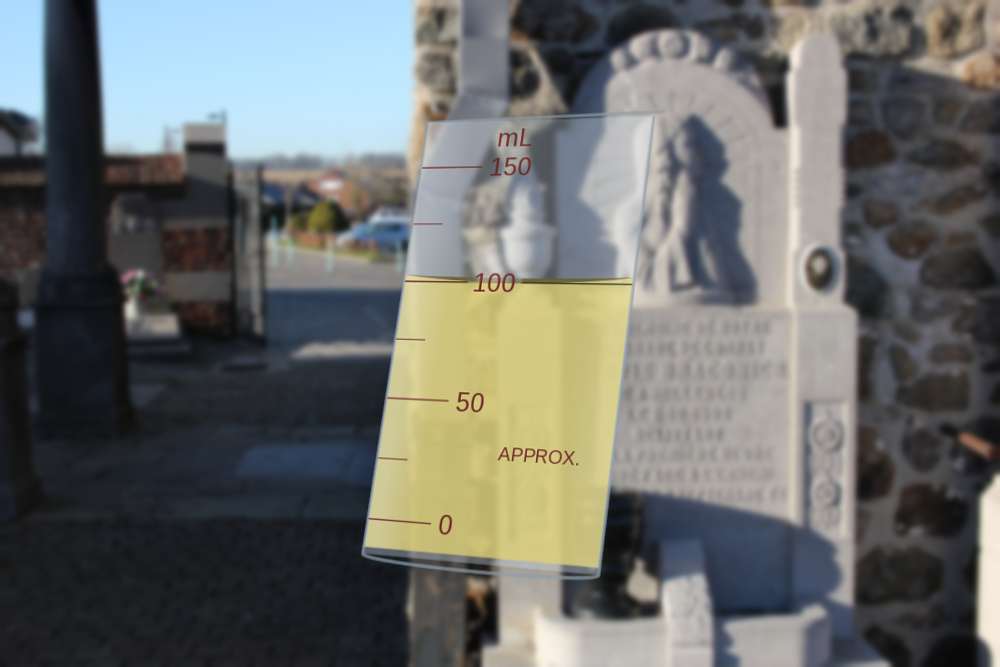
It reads **100** mL
